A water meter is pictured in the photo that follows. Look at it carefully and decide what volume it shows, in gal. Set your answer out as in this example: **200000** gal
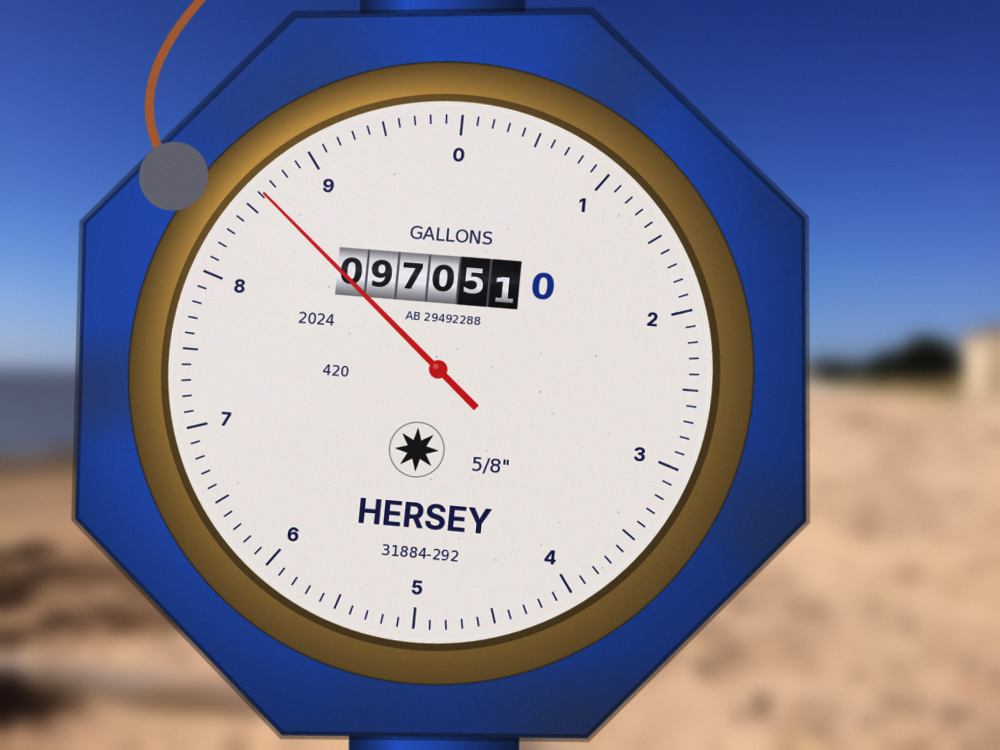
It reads **970508.6** gal
